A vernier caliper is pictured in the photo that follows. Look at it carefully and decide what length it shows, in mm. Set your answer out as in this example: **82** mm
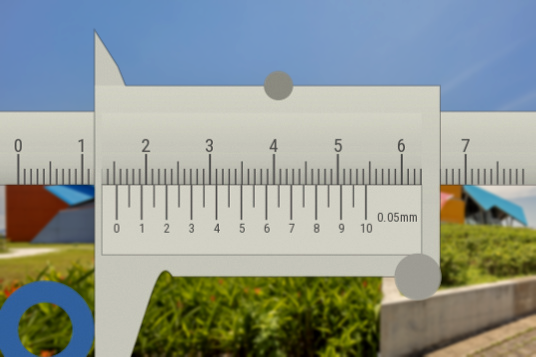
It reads **15.4** mm
